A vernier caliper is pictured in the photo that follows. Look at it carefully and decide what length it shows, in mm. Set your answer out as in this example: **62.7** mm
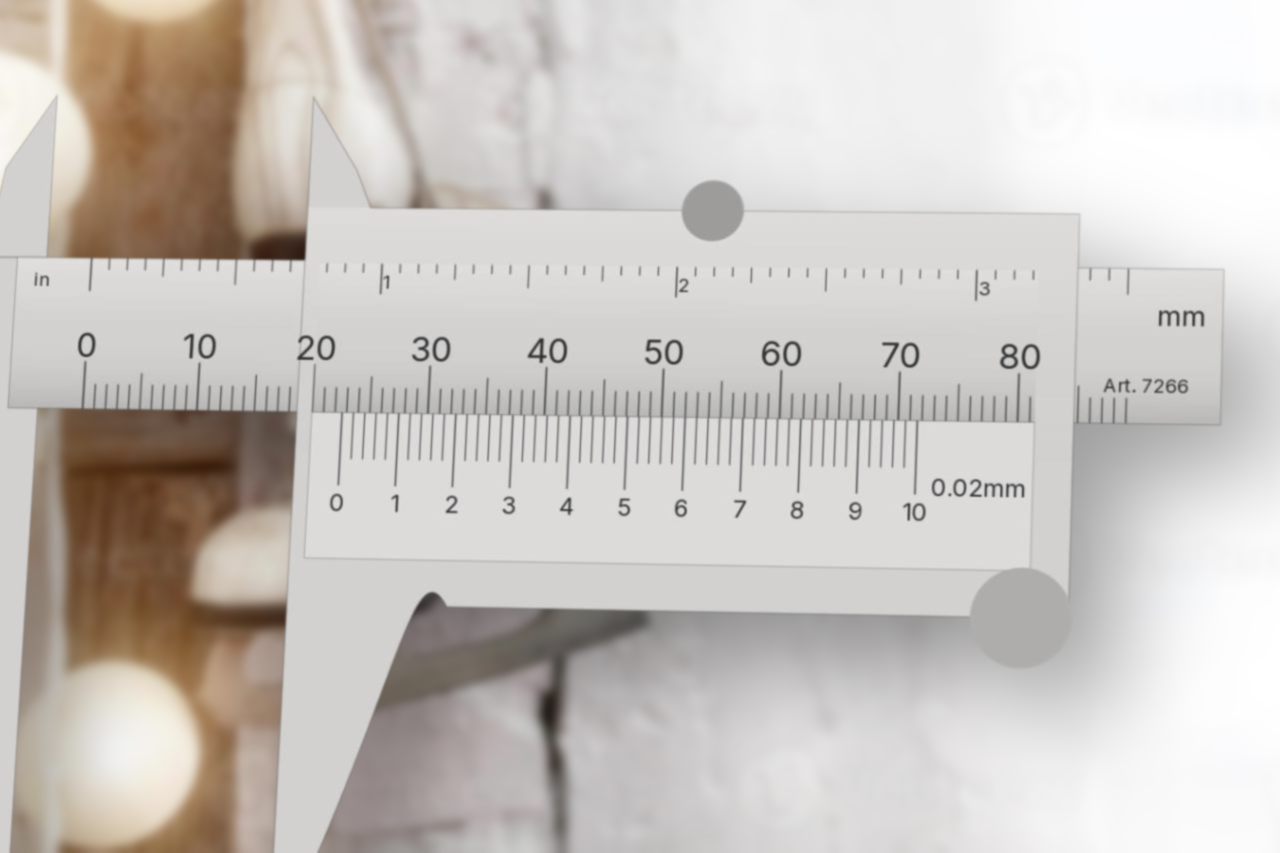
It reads **22.6** mm
